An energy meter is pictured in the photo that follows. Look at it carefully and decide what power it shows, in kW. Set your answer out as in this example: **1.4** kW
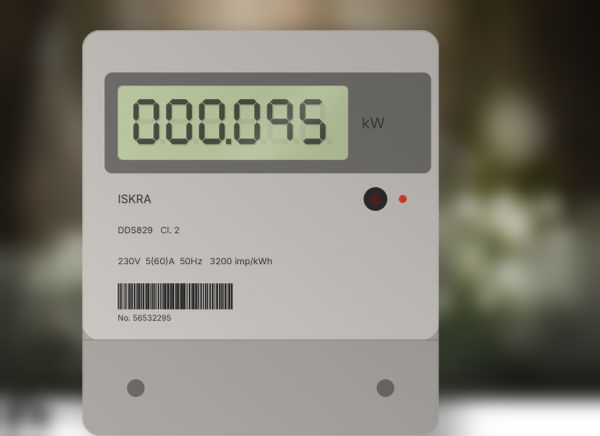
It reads **0.095** kW
